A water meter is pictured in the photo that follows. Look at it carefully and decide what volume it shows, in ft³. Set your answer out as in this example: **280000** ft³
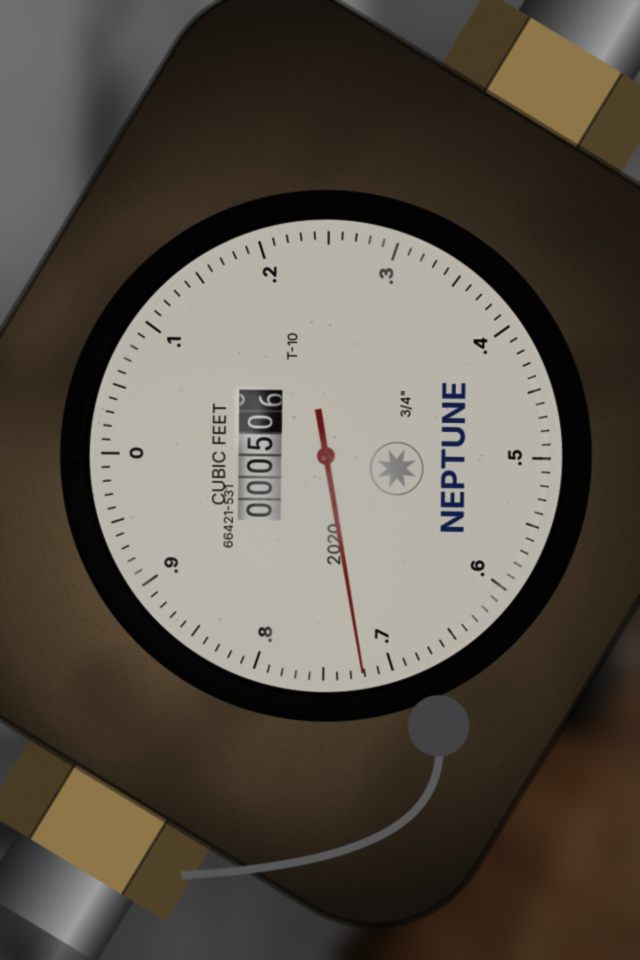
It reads **505.72** ft³
